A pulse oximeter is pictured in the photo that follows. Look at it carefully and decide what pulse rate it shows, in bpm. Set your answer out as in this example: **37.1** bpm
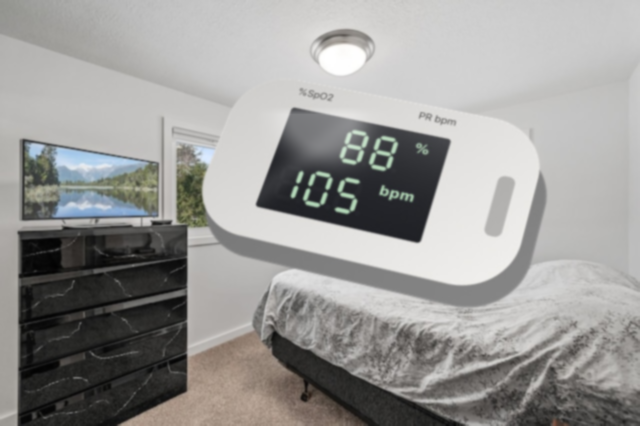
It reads **105** bpm
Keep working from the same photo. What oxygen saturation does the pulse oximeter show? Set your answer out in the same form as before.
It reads **88** %
